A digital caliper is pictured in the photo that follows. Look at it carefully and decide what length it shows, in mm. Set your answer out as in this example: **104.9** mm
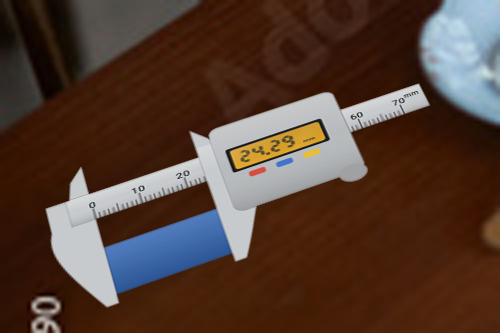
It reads **24.29** mm
